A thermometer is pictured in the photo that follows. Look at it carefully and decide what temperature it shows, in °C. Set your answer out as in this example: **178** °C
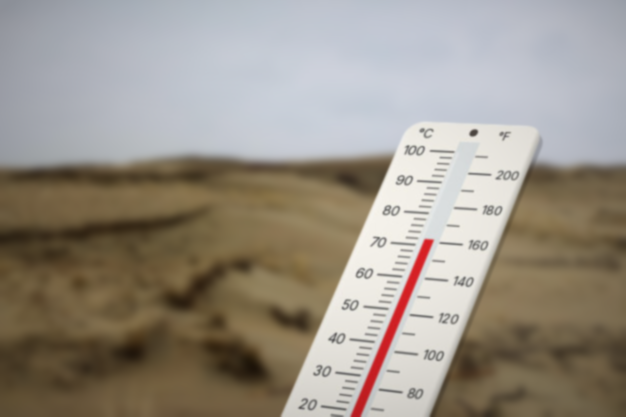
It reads **72** °C
